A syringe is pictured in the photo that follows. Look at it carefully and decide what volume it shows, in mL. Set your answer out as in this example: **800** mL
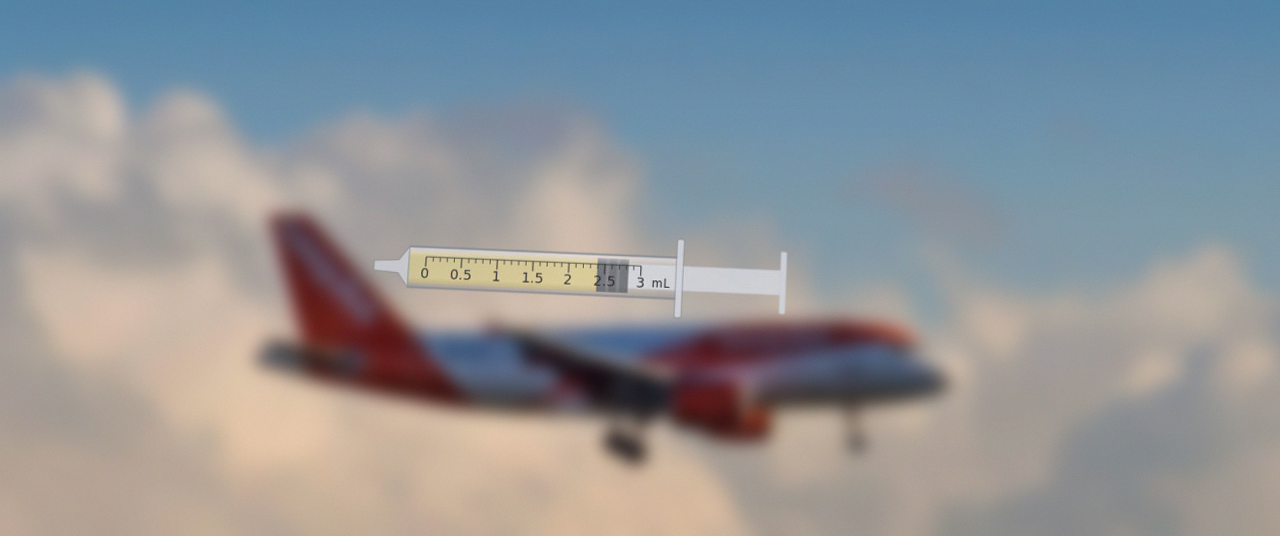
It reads **2.4** mL
